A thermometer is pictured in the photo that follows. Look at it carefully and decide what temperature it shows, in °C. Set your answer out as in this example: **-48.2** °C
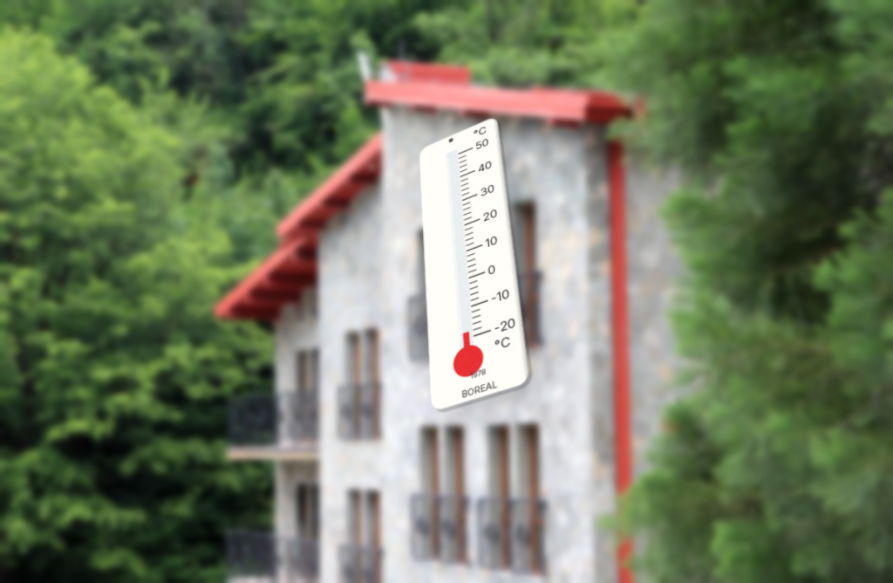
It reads **-18** °C
